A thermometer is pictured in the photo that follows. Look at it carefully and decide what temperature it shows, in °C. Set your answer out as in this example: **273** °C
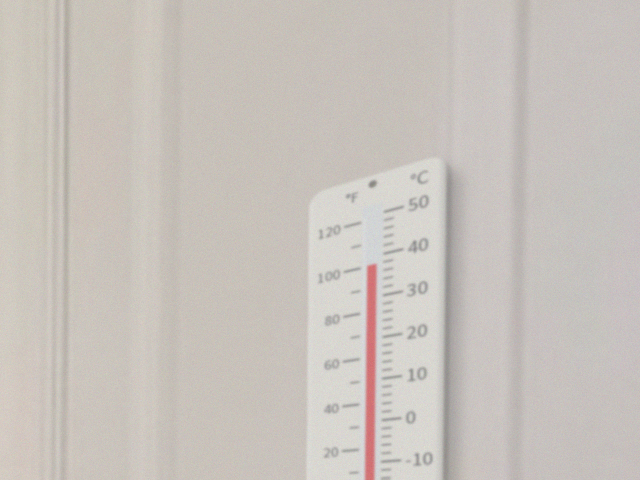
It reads **38** °C
